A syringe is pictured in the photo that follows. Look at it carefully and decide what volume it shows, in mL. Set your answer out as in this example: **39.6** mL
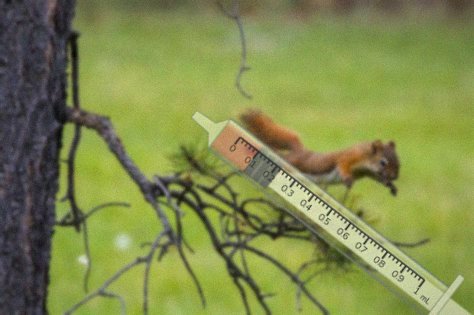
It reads **0.1** mL
